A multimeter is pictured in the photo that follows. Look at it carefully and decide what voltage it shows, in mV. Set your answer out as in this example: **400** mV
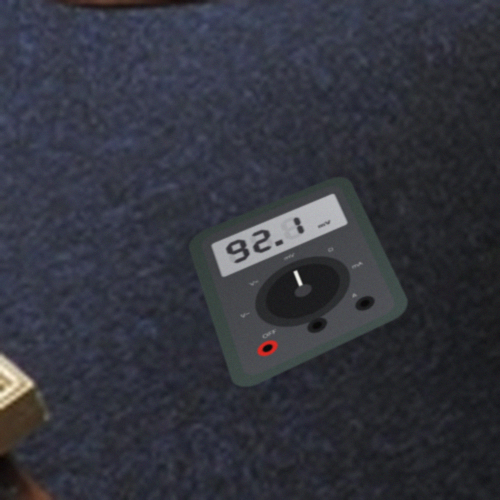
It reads **92.1** mV
